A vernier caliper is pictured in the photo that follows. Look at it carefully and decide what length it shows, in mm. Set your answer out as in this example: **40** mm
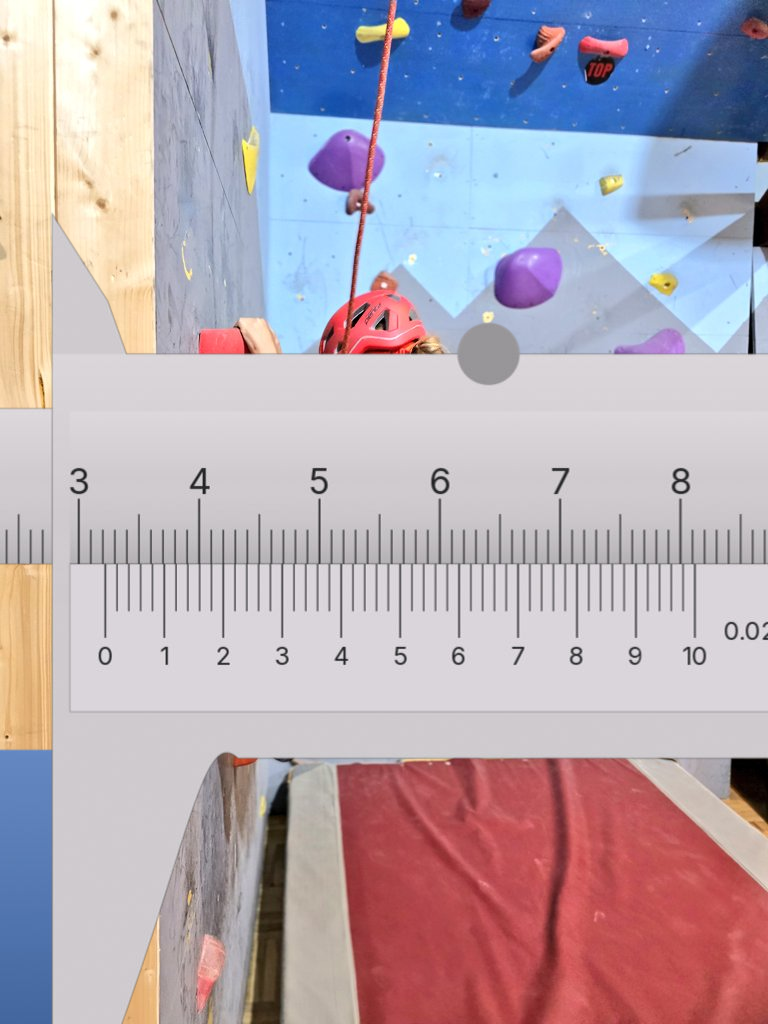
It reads **32.2** mm
